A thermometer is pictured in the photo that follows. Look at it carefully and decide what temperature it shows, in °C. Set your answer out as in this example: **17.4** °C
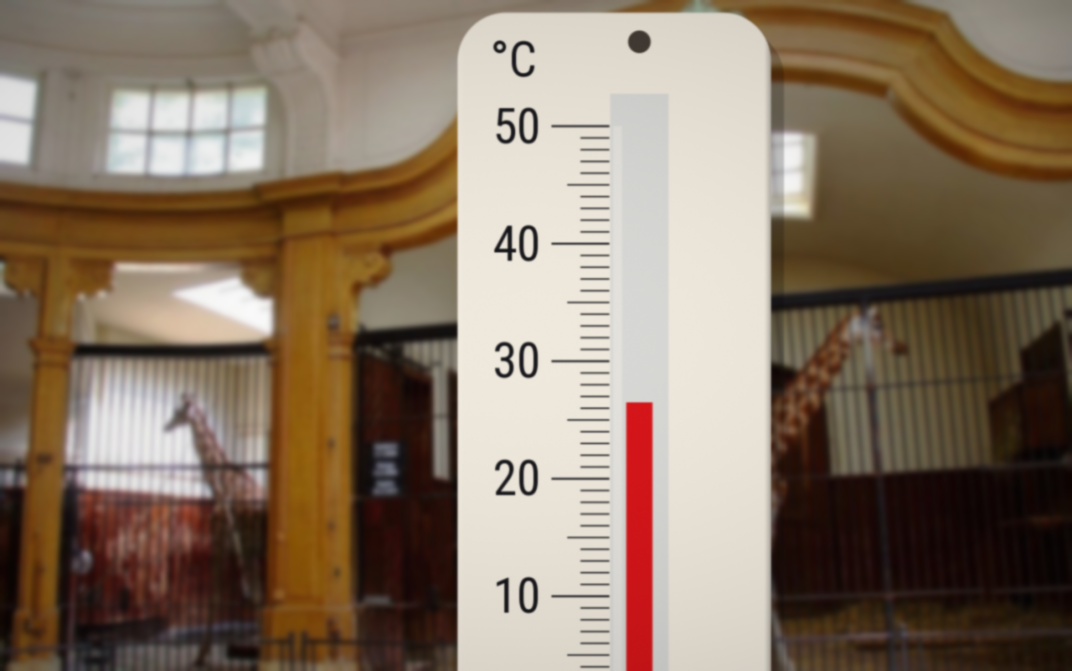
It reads **26.5** °C
